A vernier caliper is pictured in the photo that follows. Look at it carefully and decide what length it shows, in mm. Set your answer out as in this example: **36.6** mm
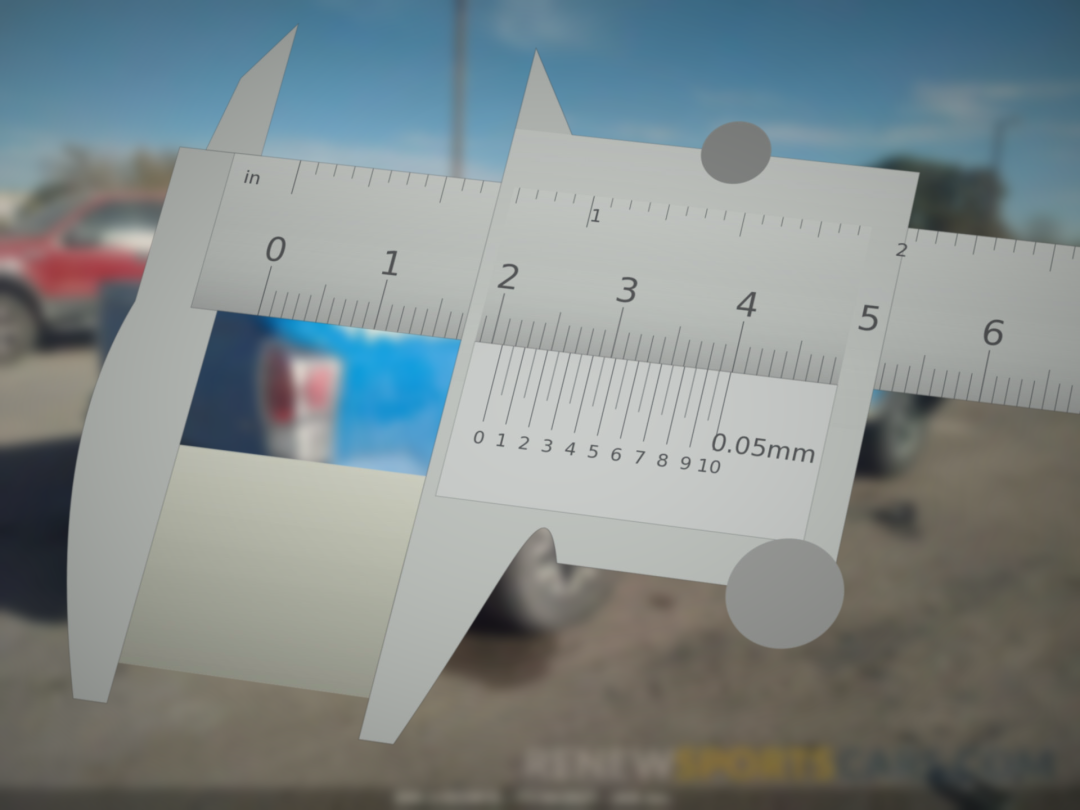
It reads **20.9** mm
